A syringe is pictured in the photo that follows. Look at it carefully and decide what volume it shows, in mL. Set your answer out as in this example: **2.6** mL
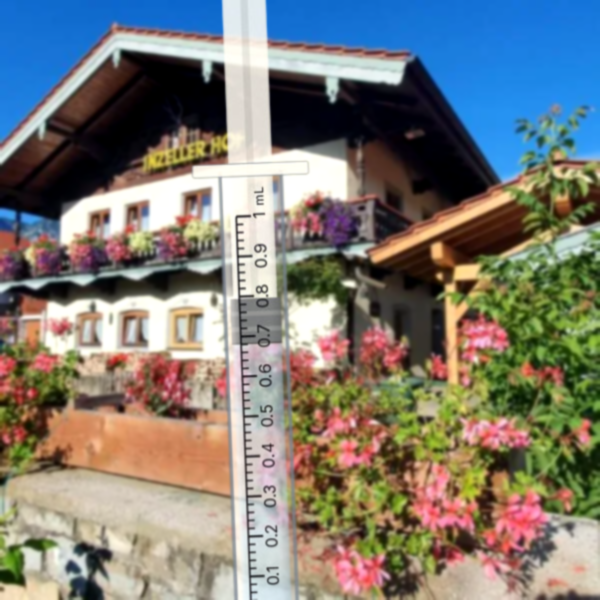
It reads **0.68** mL
